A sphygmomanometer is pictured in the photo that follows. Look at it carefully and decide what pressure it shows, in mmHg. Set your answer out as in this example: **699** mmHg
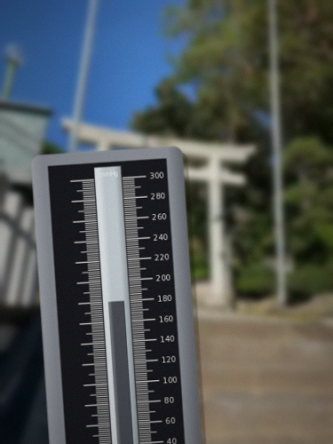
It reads **180** mmHg
